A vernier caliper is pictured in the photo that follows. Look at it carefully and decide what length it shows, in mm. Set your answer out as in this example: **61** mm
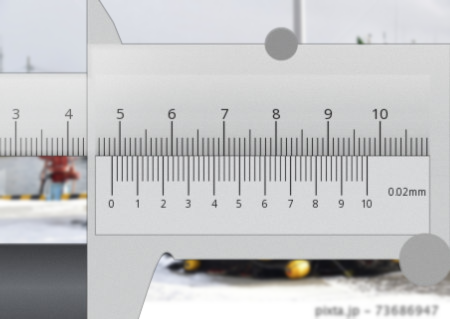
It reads **48.5** mm
